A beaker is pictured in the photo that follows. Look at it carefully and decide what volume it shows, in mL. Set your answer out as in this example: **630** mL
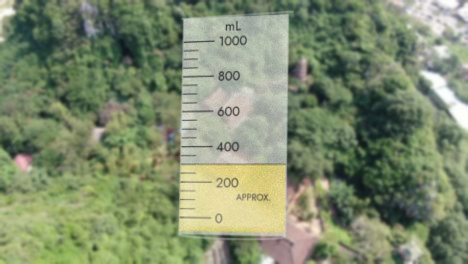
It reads **300** mL
